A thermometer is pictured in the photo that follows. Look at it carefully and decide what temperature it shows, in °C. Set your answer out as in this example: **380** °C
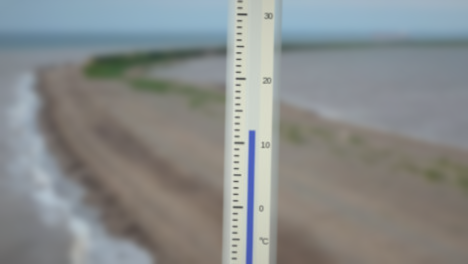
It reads **12** °C
